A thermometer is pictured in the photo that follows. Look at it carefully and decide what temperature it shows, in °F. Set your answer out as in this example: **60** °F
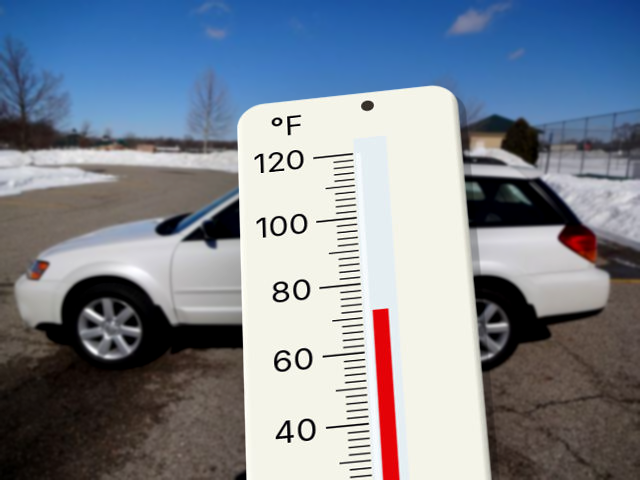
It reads **72** °F
